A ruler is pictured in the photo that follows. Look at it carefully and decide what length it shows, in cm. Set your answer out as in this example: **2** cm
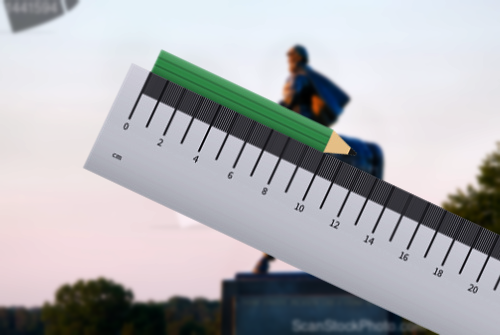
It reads **11.5** cm
